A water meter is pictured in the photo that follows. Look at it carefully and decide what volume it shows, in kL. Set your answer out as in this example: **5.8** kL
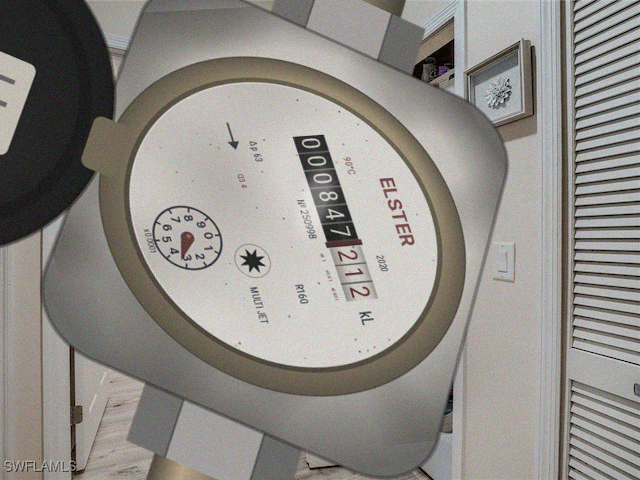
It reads **847.2123** kL
